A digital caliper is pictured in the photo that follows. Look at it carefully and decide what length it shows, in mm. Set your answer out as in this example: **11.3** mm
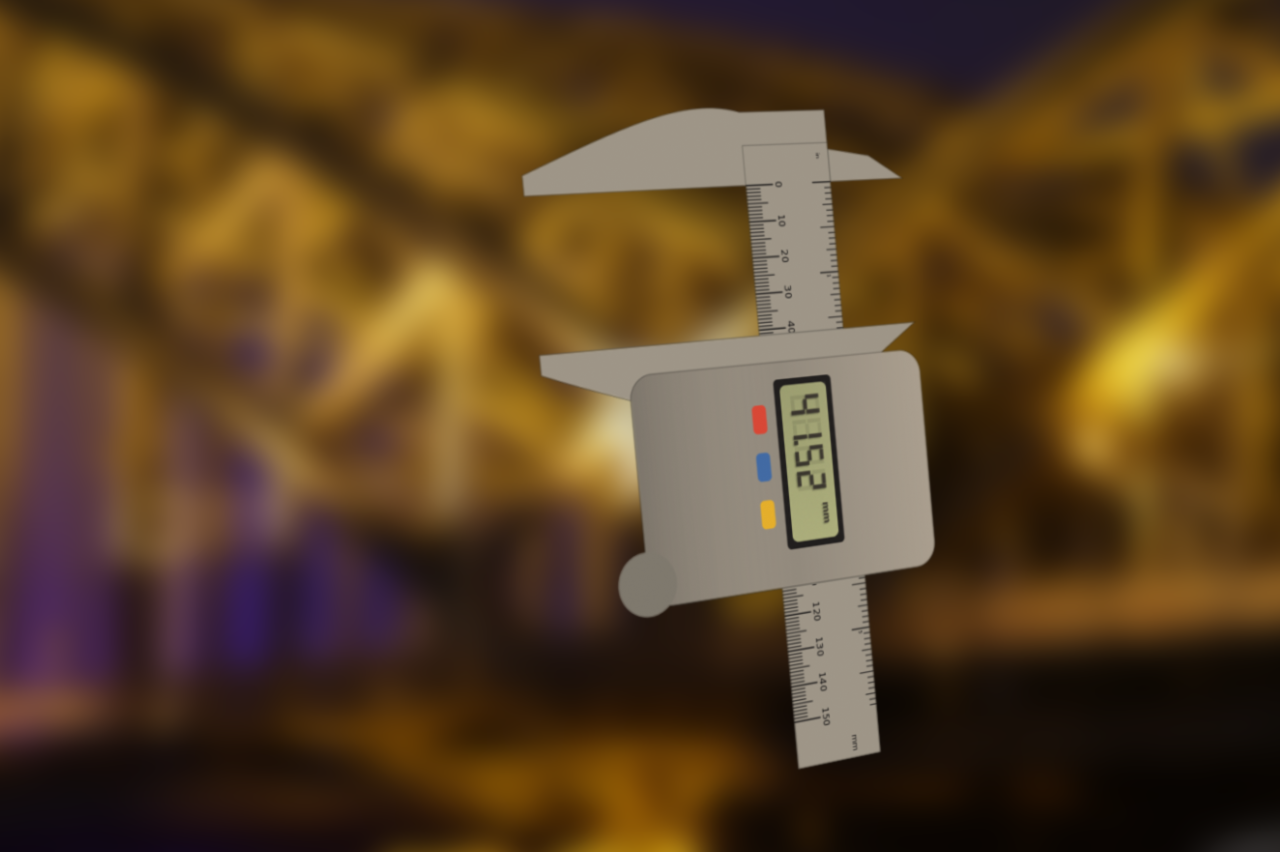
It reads **41.52** mm
